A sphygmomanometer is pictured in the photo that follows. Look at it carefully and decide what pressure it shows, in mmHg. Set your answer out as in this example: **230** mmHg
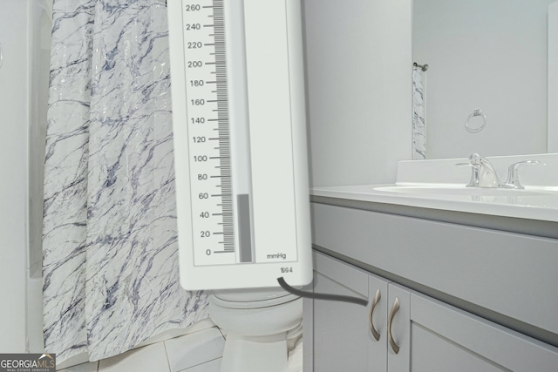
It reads **60** mmHg
